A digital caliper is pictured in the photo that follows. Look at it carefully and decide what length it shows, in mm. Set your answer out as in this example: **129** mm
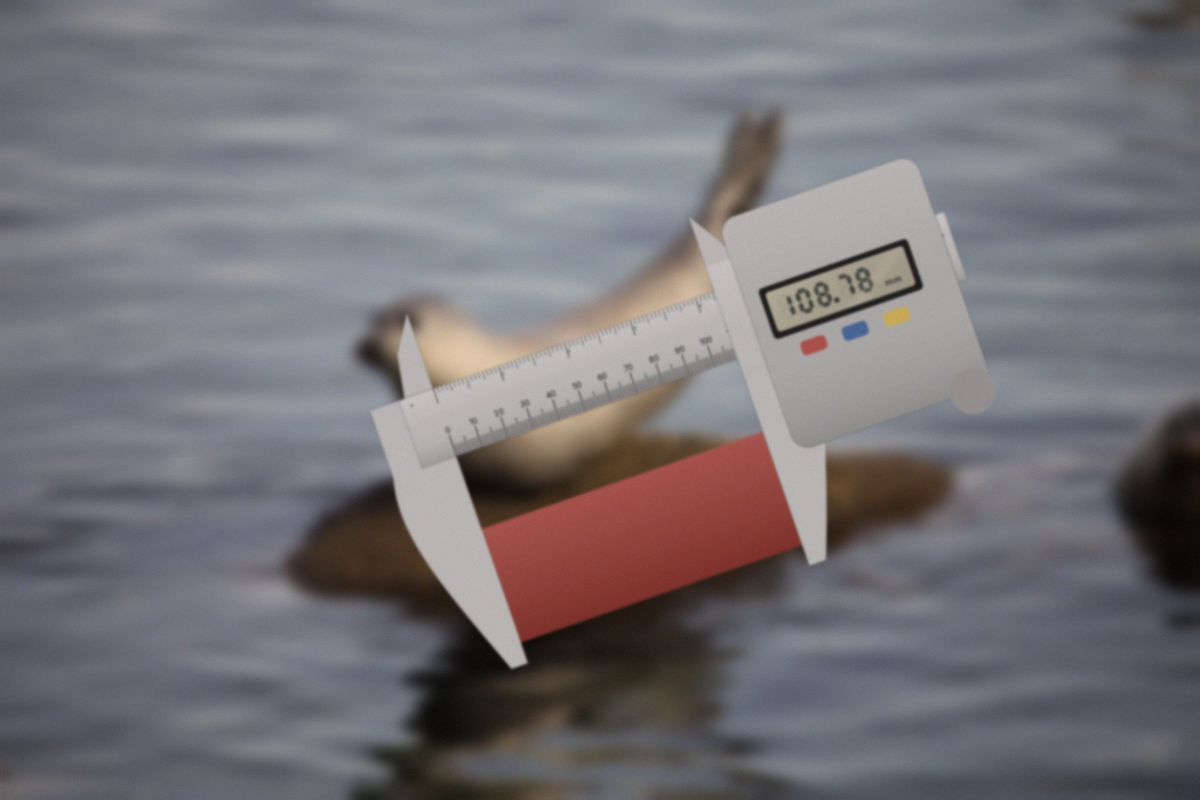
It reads **108.78** mm
